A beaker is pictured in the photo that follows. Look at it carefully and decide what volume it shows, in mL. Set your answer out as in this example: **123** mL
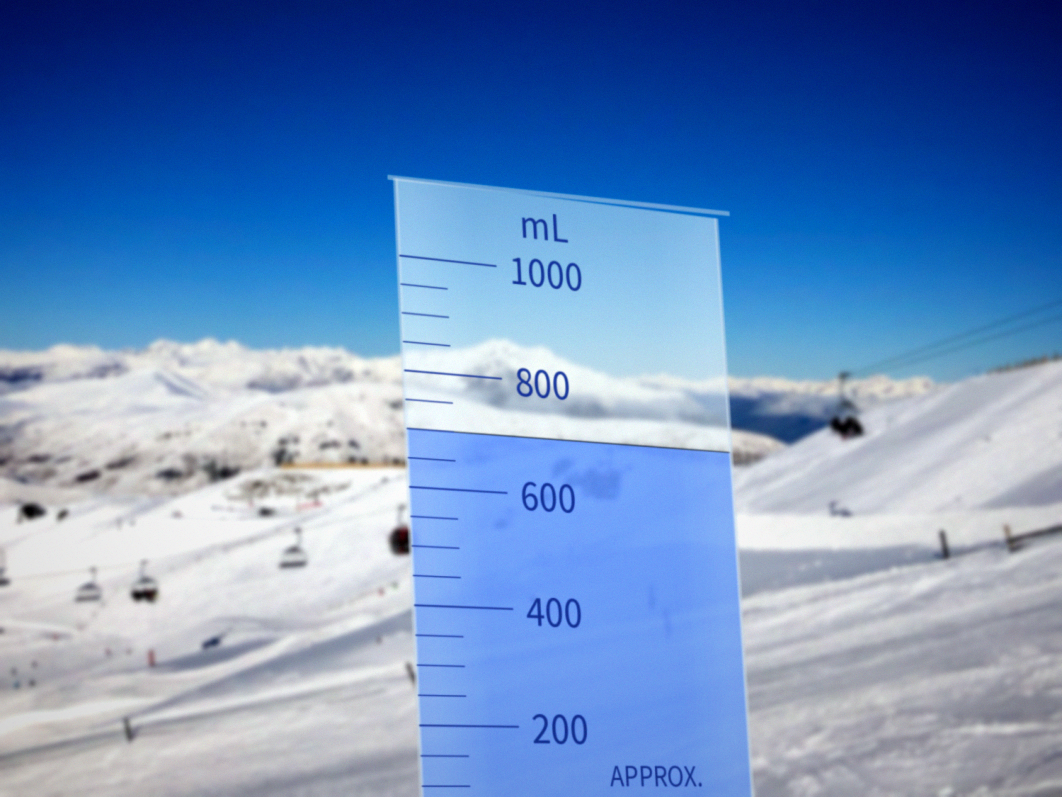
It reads **700** mL
